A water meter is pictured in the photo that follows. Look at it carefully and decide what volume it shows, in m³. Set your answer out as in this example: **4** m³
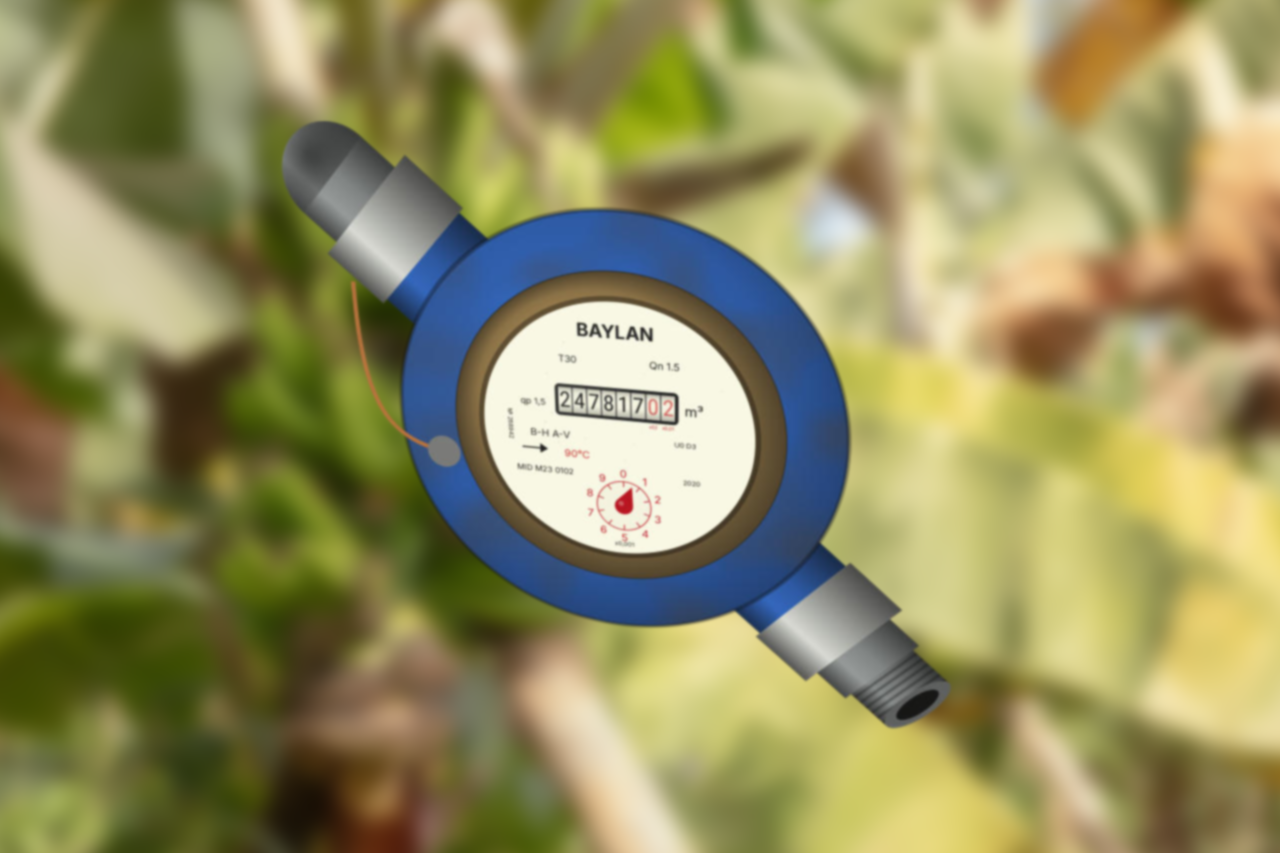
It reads **247817.020** m³
